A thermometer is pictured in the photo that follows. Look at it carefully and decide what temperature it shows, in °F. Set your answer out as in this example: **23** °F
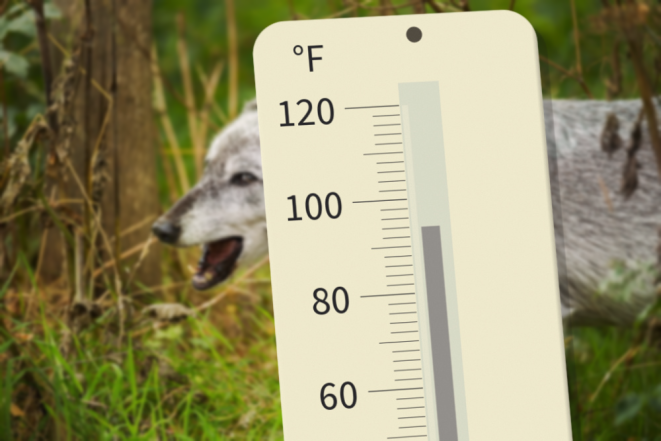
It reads **94** °F
